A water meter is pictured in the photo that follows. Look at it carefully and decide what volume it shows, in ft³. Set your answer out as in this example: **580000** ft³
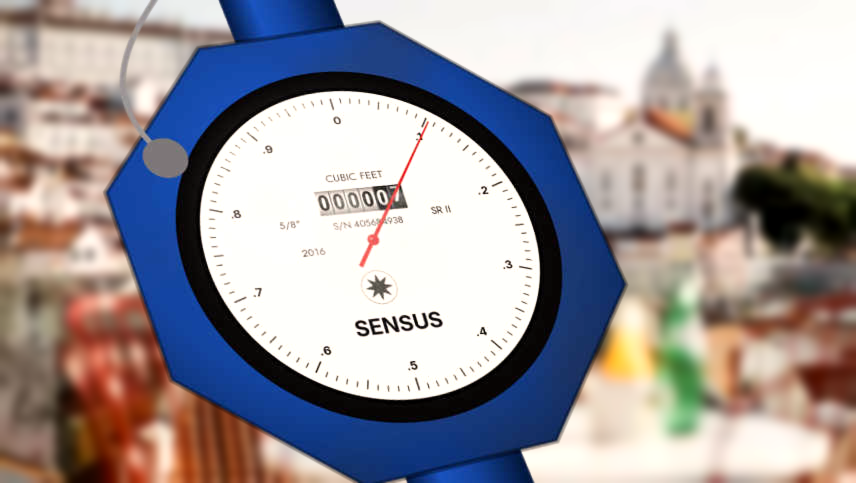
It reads **7.10** ft³
